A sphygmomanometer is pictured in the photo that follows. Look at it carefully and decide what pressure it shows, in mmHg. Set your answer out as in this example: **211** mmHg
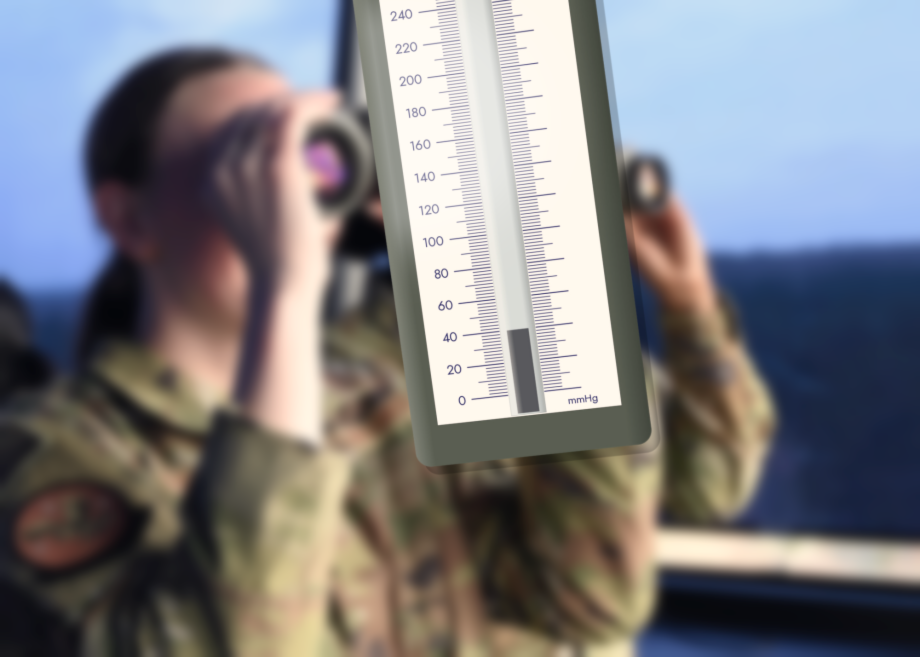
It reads **40** mmHg
